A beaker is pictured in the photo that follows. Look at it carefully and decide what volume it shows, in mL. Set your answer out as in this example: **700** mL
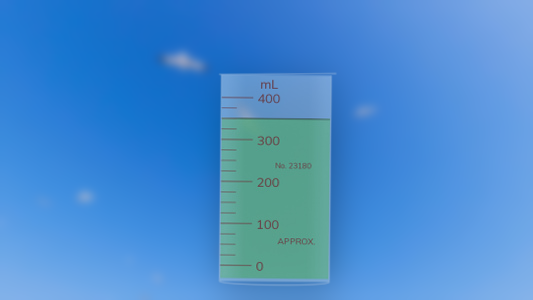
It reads **350** mL
